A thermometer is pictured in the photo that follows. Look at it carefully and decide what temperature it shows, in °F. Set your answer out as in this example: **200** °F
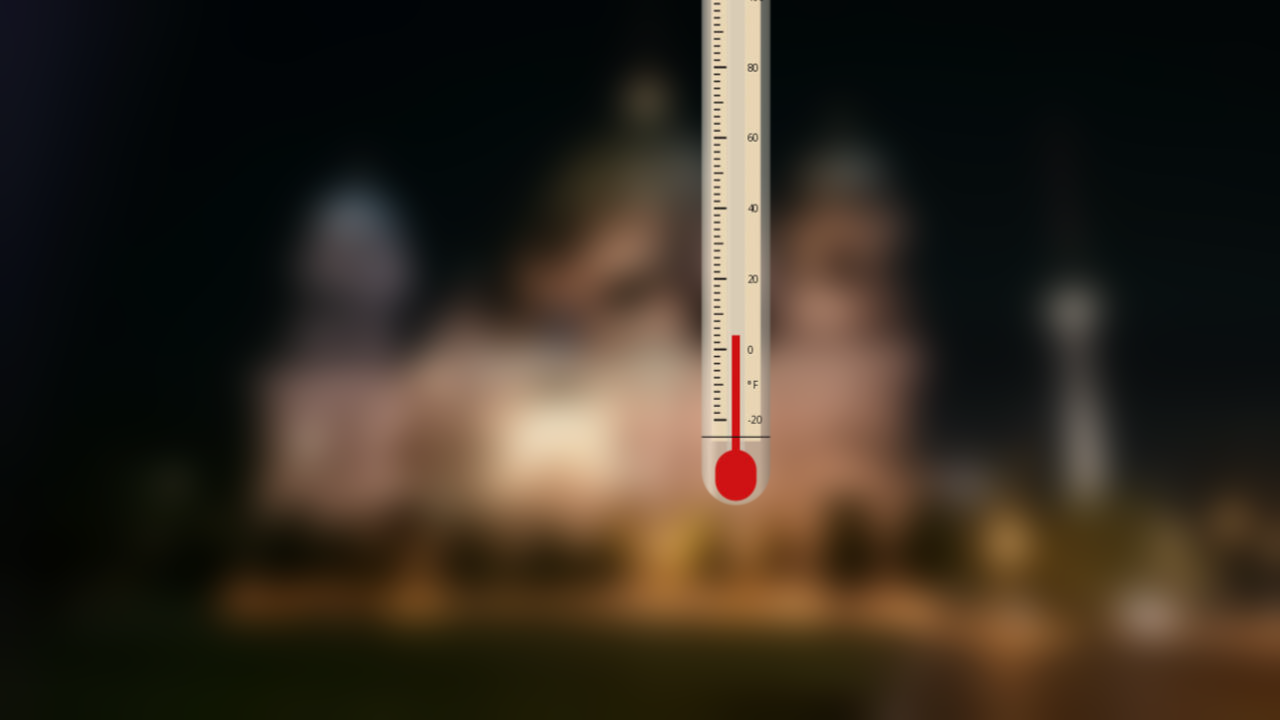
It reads **4** °F
